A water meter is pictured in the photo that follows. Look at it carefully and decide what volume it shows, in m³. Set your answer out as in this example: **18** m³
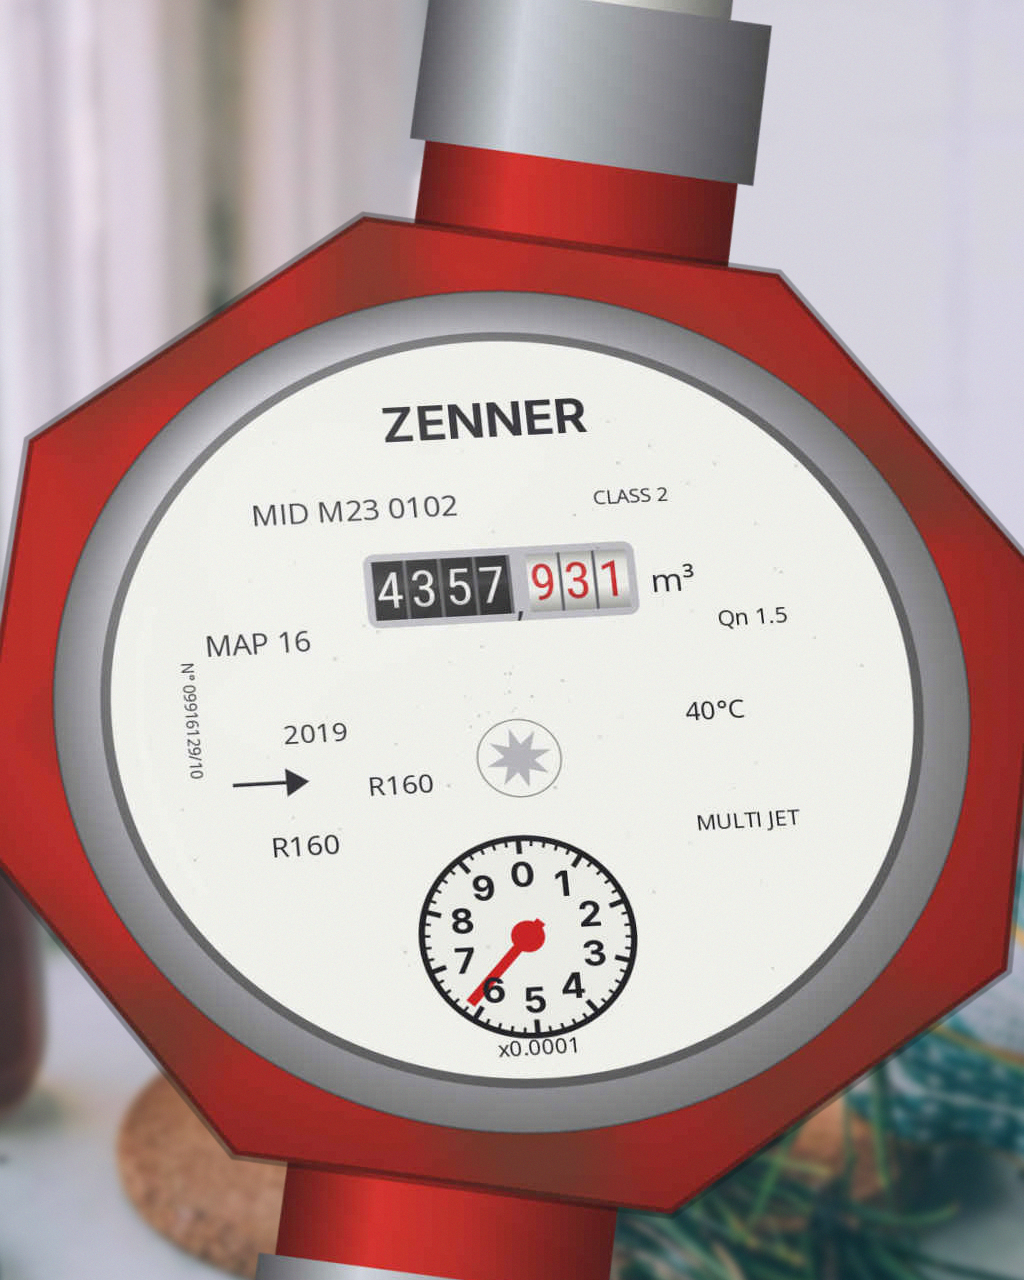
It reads **4357.9316** m³
